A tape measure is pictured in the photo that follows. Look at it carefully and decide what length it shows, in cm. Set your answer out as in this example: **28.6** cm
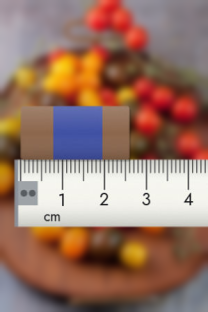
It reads **2.6** cm
